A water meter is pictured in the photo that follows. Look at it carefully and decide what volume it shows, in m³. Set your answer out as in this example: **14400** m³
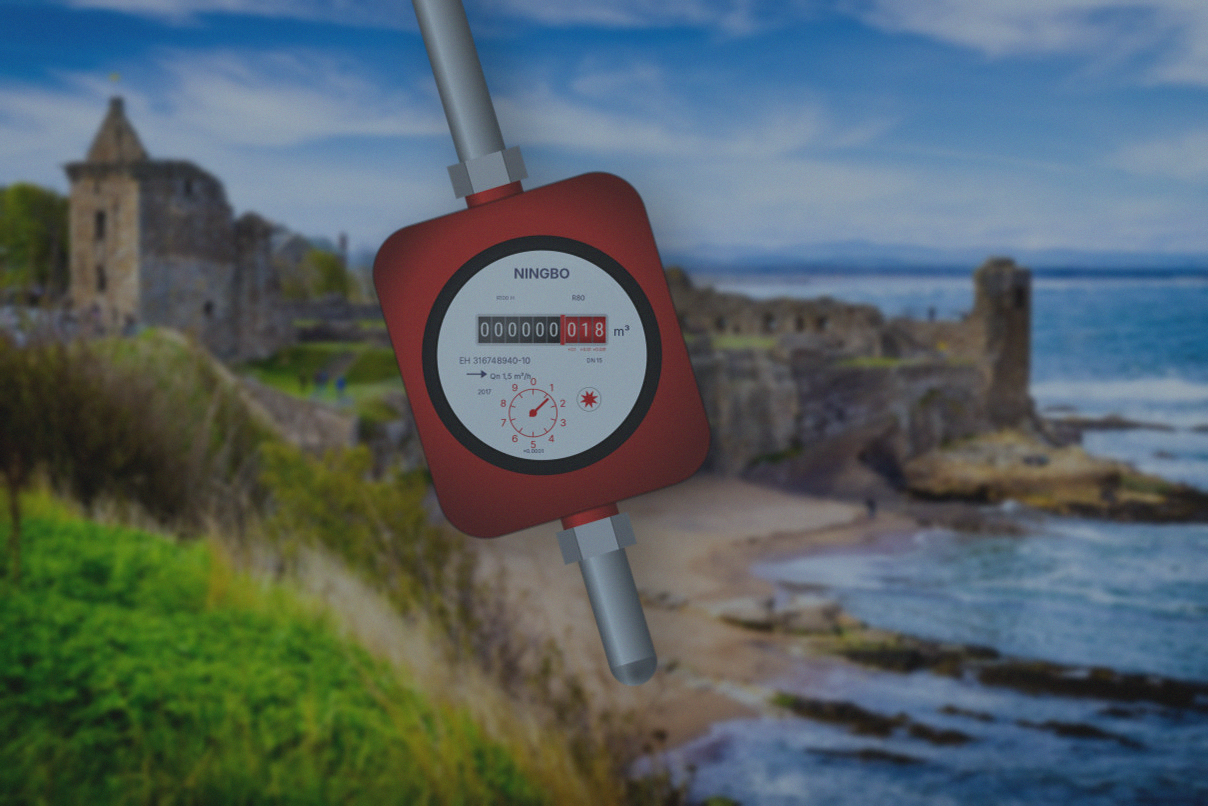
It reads **0.0181** m³
